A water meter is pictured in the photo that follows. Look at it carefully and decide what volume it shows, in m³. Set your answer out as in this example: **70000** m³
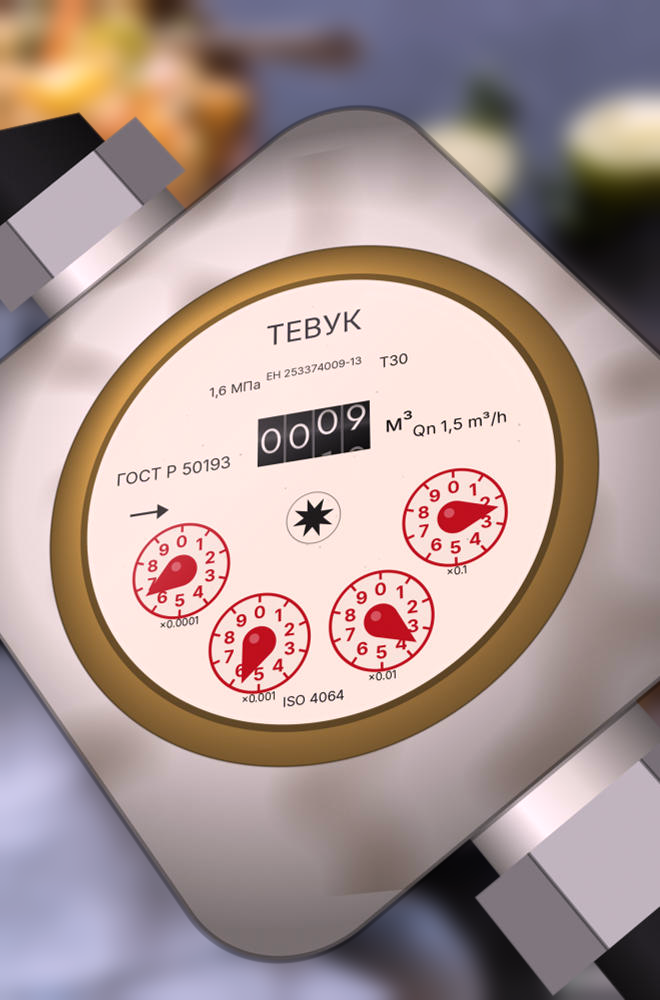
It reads **9.2356** m³
